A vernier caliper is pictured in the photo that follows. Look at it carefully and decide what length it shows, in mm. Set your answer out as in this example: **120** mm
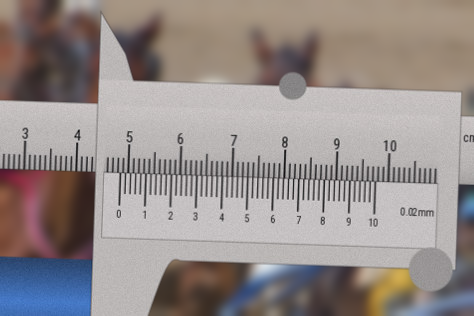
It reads **48.5** mm
